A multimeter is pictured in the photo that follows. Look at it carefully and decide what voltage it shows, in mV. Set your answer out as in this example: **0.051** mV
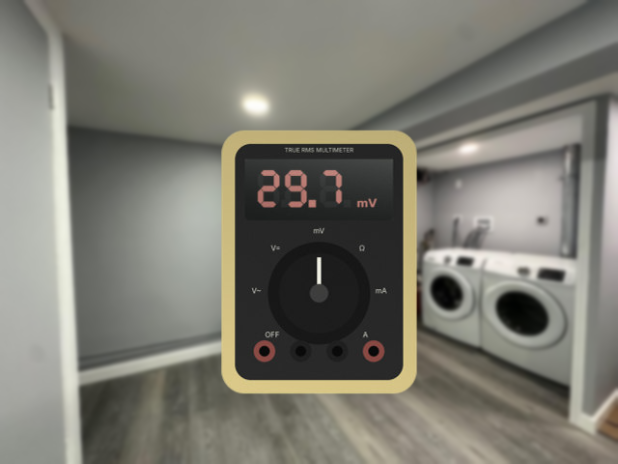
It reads **29.7** mV
